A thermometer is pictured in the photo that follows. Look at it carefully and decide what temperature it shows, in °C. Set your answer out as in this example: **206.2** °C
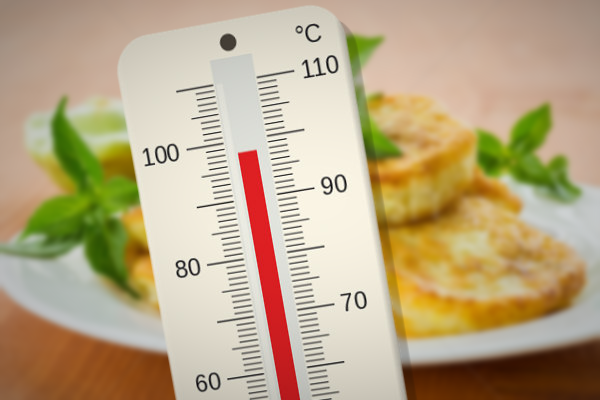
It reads **98** °C
